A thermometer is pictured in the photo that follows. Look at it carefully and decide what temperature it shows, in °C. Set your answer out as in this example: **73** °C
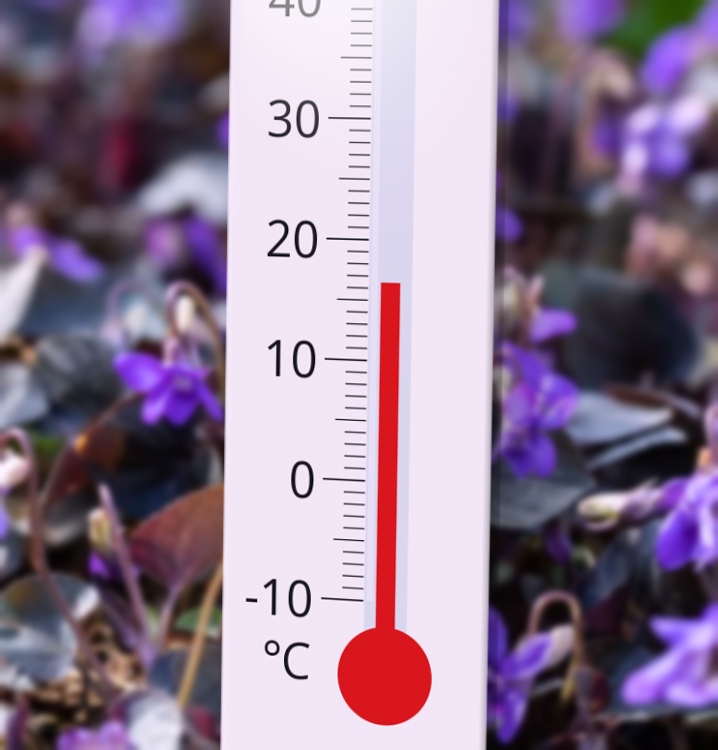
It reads **16.5** °C
